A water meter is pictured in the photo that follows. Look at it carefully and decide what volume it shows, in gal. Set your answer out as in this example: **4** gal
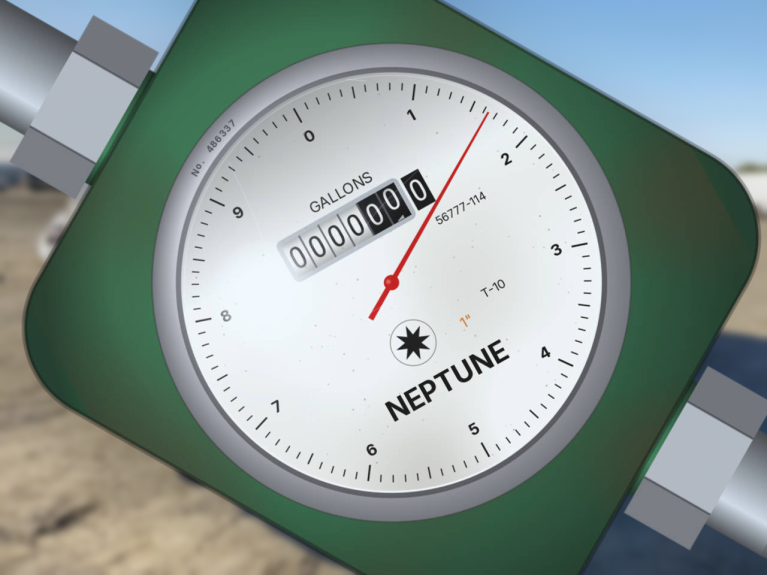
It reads **1.6** gal
